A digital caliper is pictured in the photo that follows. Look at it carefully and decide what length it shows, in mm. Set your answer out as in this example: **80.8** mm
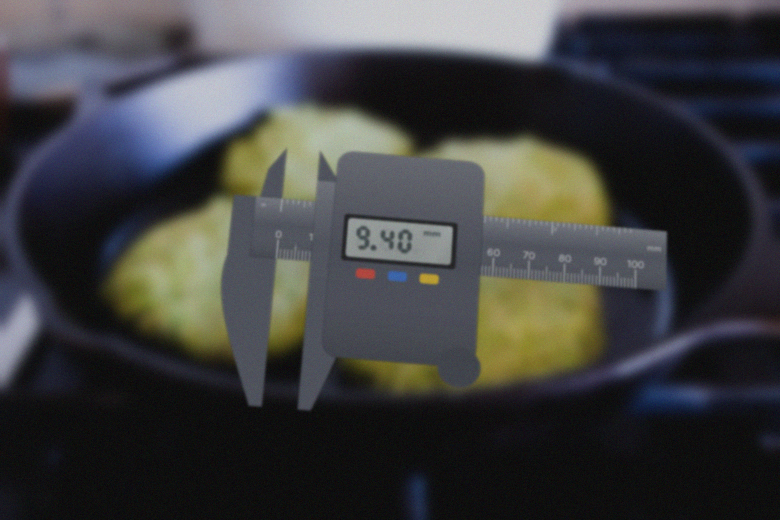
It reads **9.40** mm
